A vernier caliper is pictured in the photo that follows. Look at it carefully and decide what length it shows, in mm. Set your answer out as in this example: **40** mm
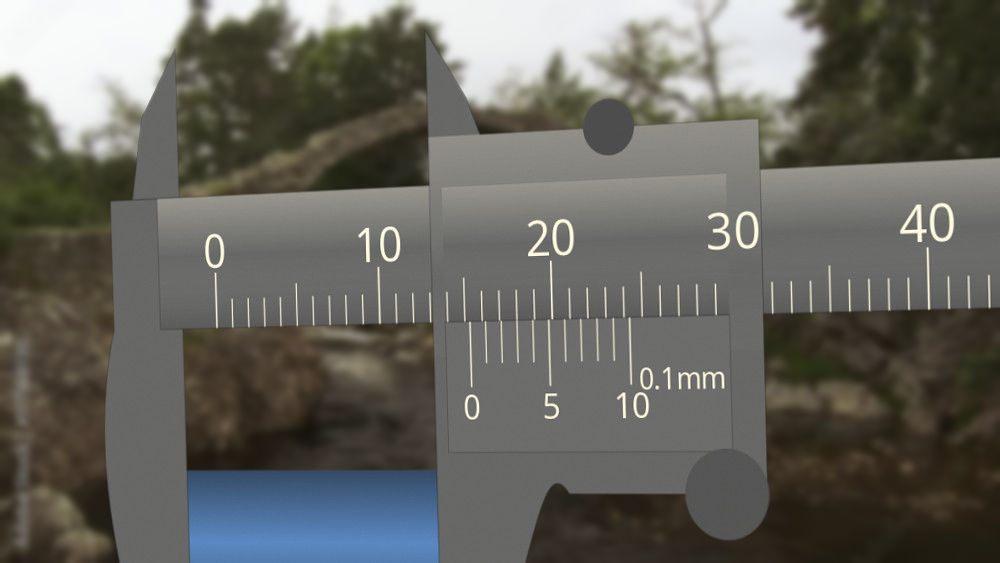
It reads **15.3** mm
